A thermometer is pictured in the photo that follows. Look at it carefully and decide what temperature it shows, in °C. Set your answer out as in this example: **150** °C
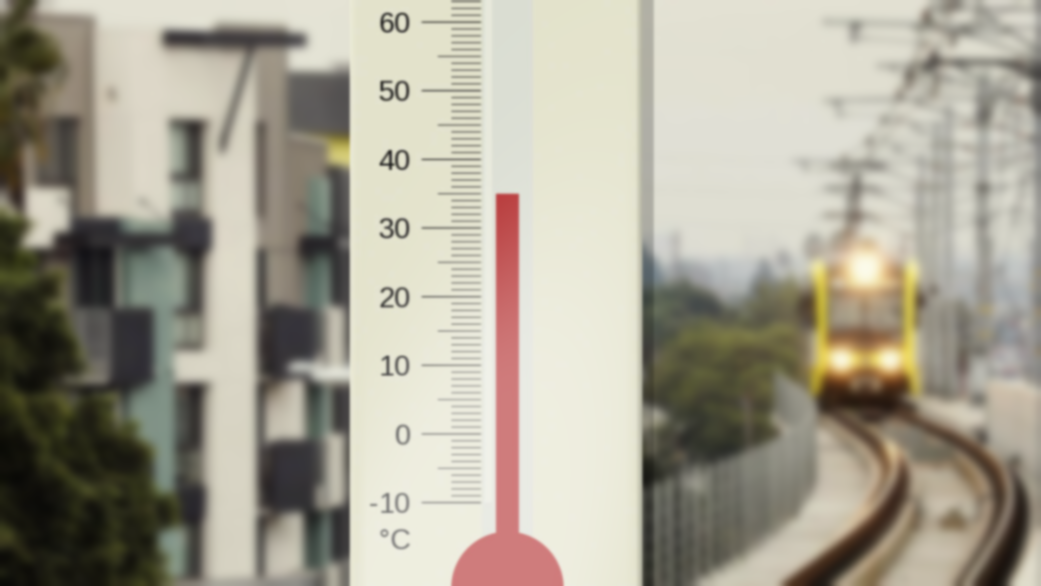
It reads **35** °C
